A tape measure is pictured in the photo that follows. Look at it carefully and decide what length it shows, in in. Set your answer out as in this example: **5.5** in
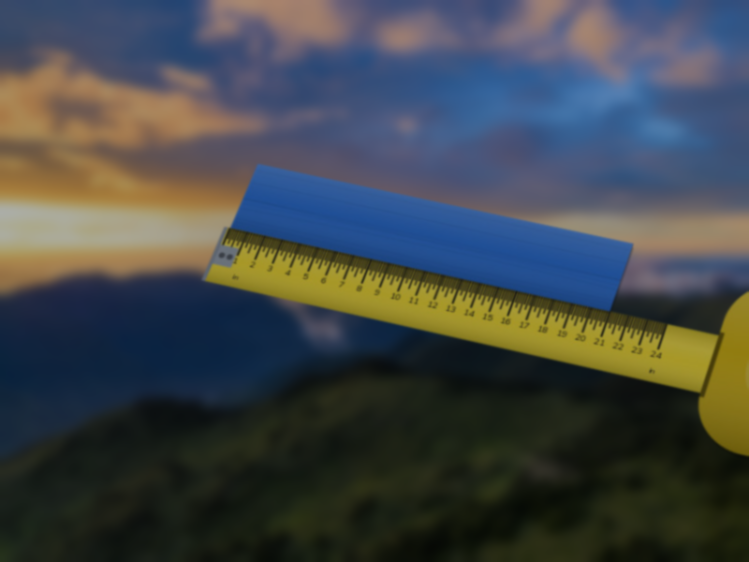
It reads **21** in
